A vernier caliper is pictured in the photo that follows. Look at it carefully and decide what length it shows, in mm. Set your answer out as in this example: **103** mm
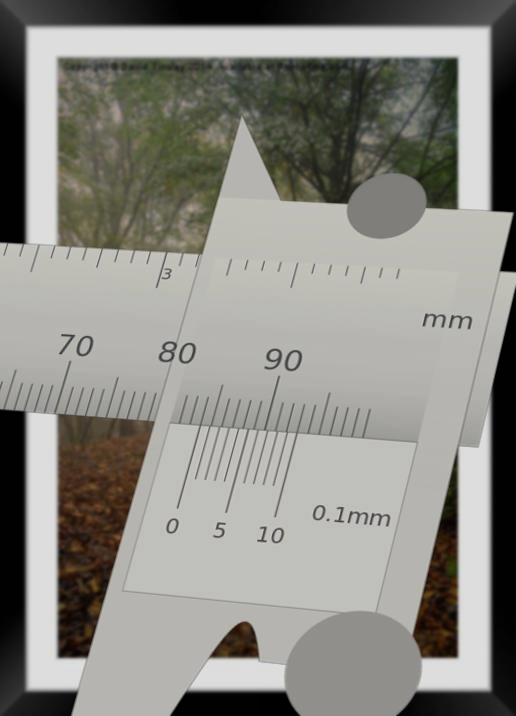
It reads **84.0** mm
